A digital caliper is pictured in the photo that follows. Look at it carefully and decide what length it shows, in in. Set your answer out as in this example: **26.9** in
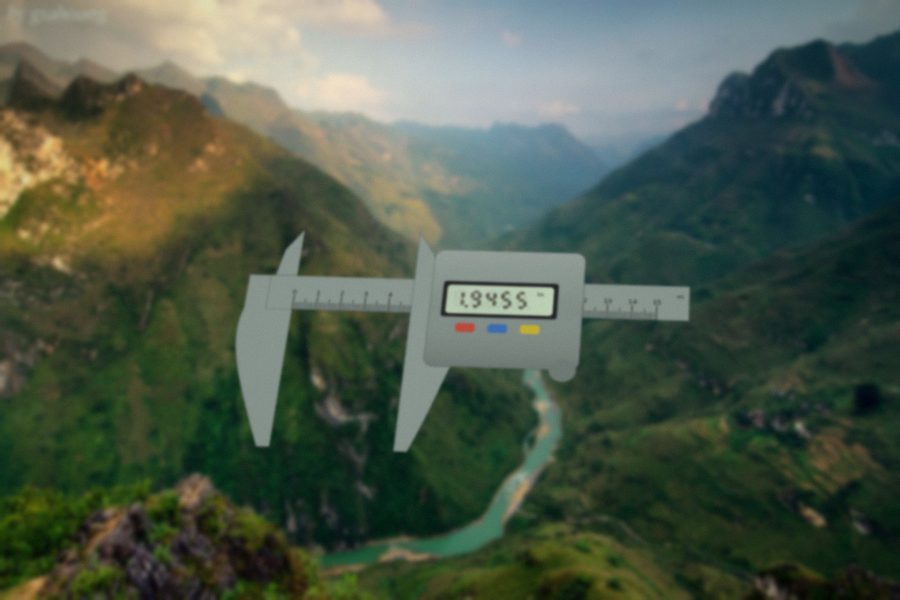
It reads **1.9455** in
